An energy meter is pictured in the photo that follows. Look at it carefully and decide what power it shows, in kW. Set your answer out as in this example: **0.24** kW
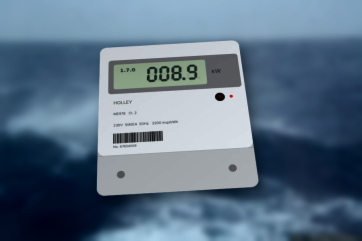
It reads **8.9** kW
